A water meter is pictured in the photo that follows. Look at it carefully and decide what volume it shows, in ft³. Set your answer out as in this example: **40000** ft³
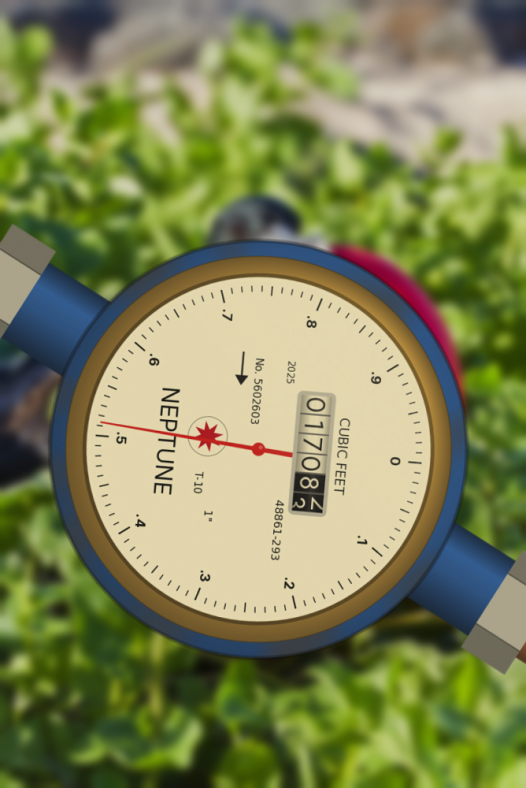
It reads **17082.51** ft³
